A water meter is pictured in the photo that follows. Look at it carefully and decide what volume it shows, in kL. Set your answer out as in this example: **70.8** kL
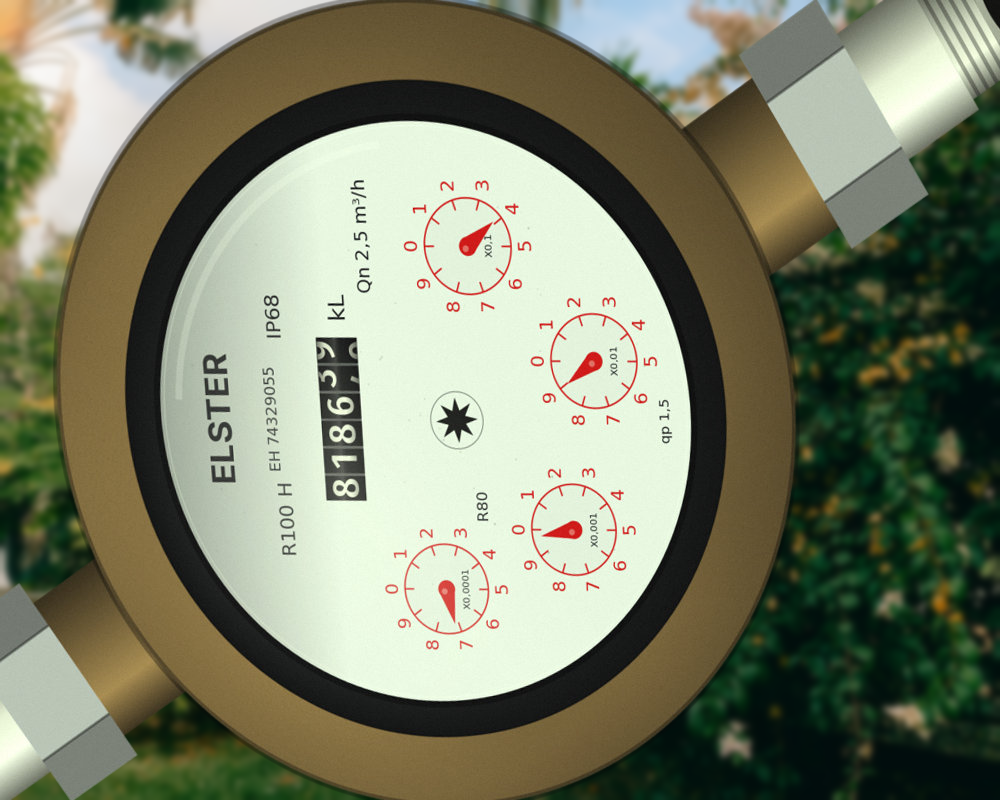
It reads **818639.3897** kL
